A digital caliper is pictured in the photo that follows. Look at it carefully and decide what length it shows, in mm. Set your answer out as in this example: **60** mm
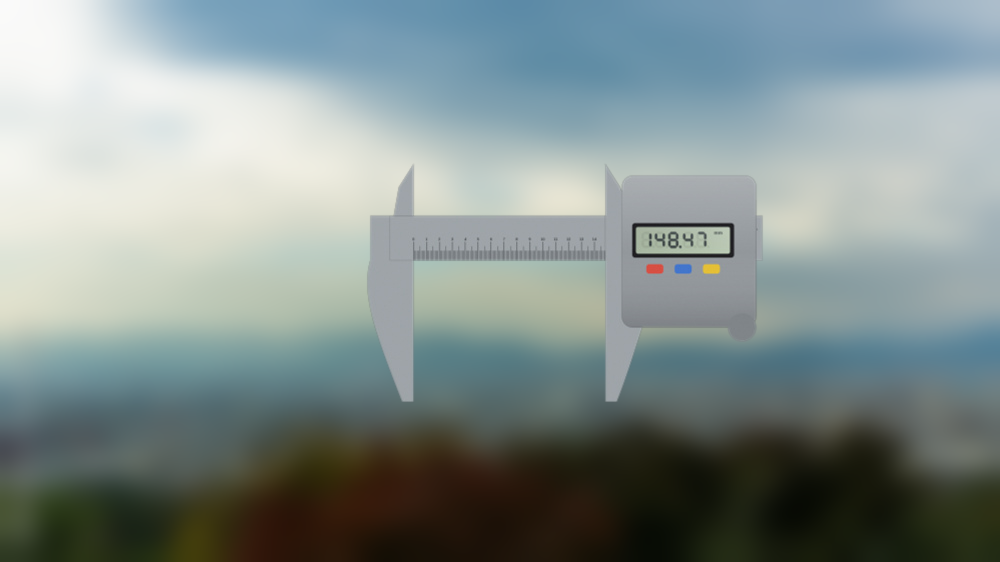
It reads **148.47** mm
